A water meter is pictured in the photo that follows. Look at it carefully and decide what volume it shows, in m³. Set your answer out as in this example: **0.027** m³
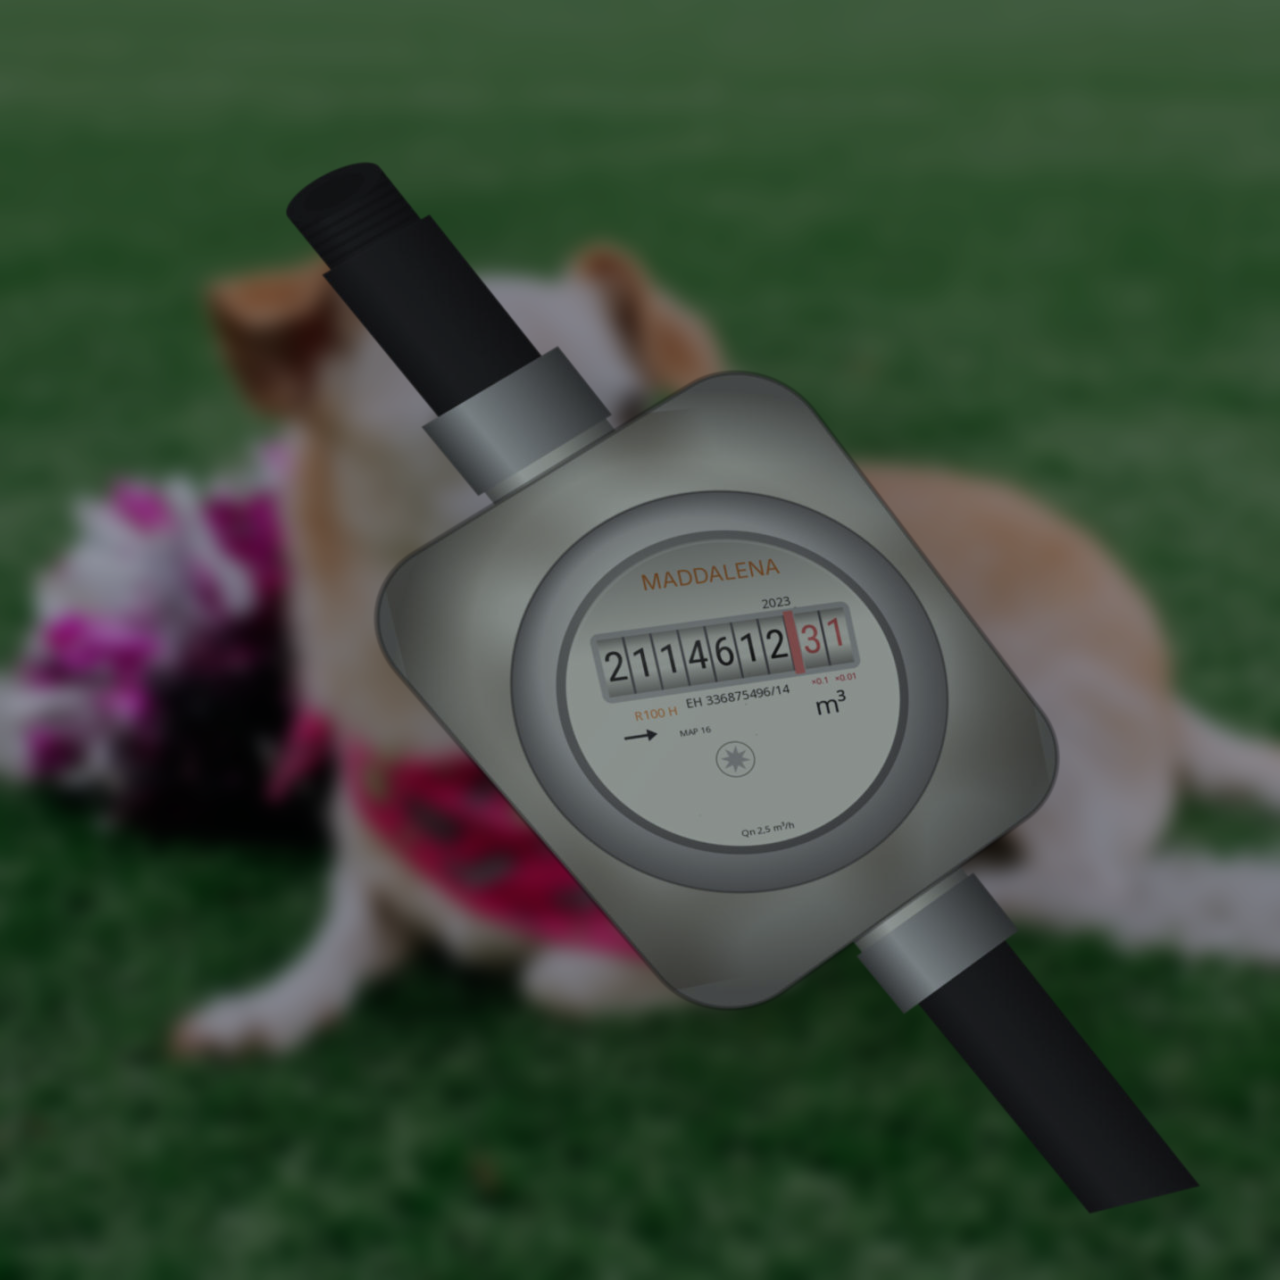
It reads **2114612.31** m³
